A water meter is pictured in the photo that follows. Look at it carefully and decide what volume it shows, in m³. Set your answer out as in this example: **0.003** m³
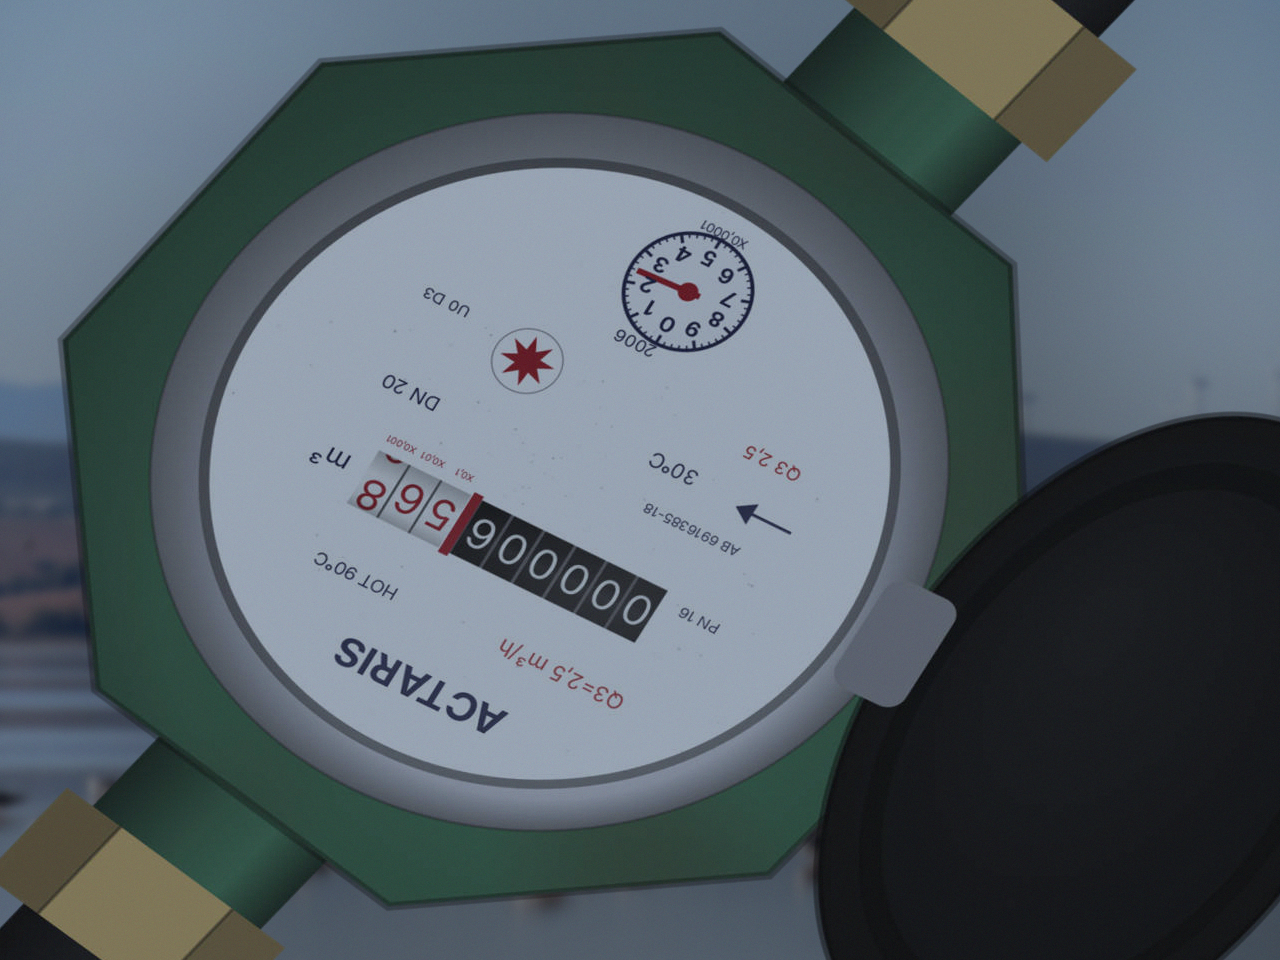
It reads **6.5682** m³
